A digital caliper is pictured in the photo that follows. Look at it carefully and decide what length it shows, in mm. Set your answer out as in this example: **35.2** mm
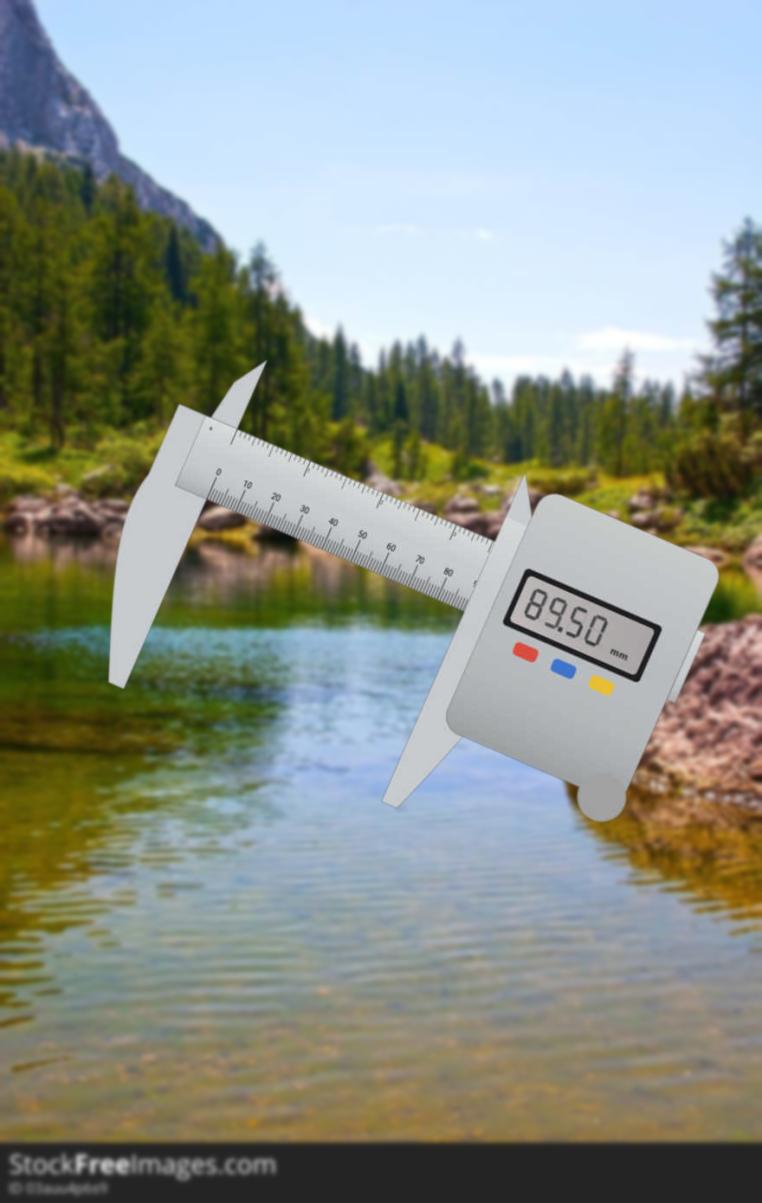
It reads **89.50** mm
